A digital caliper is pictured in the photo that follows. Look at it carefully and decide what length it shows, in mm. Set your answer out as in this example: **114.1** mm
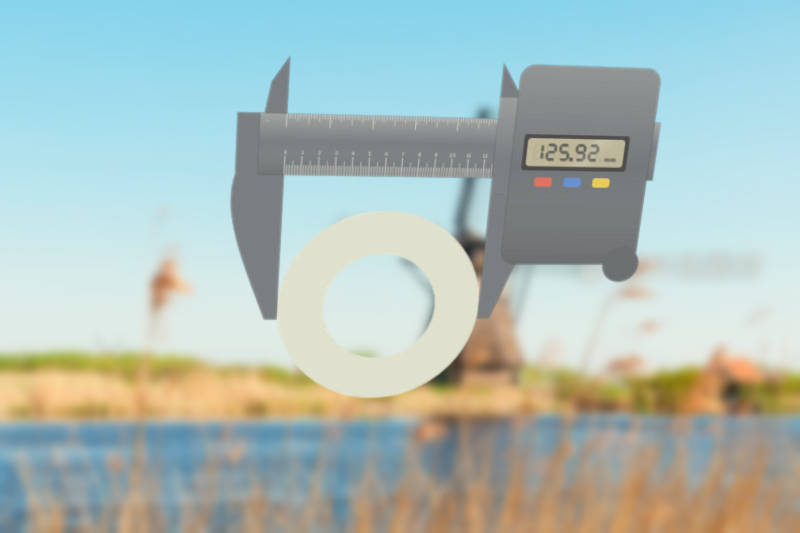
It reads **125.92** mm
